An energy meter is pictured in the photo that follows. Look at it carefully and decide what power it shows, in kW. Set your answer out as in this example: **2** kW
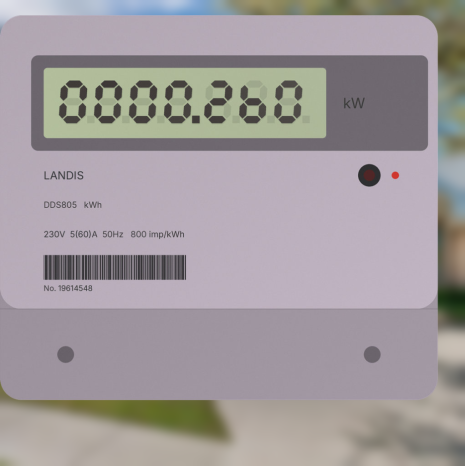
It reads **0.260** kW
